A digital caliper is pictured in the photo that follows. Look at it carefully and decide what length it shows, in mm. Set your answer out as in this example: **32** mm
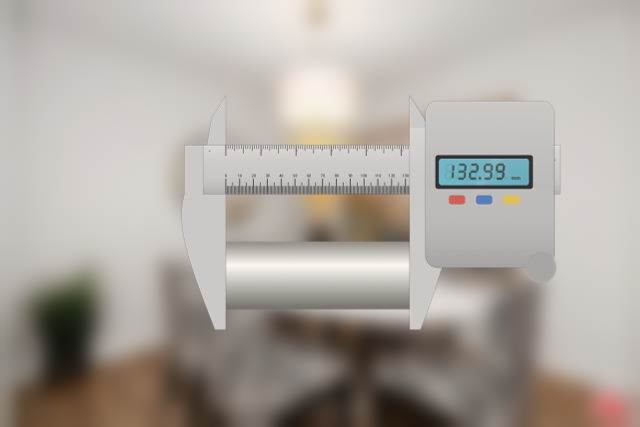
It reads **132.99** mm
